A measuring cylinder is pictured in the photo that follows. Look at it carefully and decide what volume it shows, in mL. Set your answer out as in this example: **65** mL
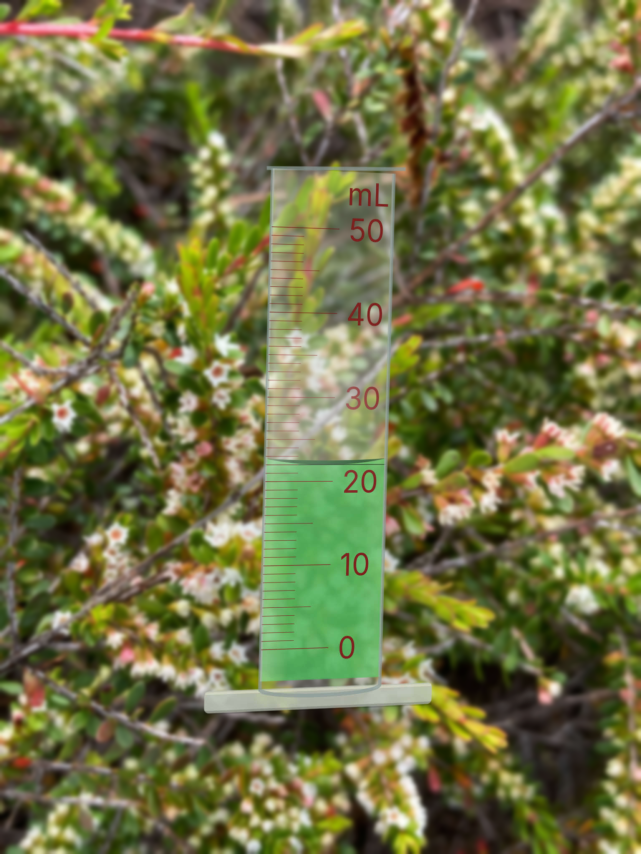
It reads **22** mL
